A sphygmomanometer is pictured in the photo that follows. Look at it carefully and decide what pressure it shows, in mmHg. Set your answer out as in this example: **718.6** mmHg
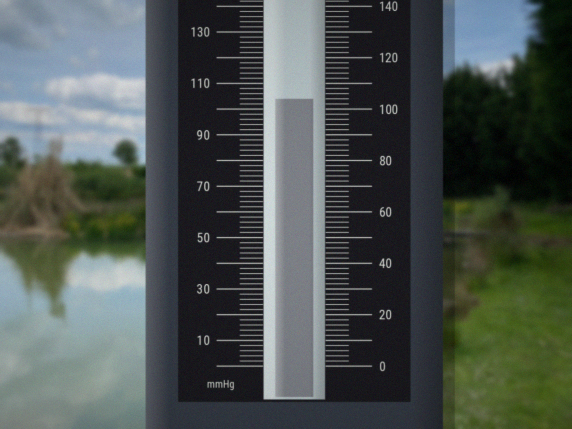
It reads **104** mmHg
